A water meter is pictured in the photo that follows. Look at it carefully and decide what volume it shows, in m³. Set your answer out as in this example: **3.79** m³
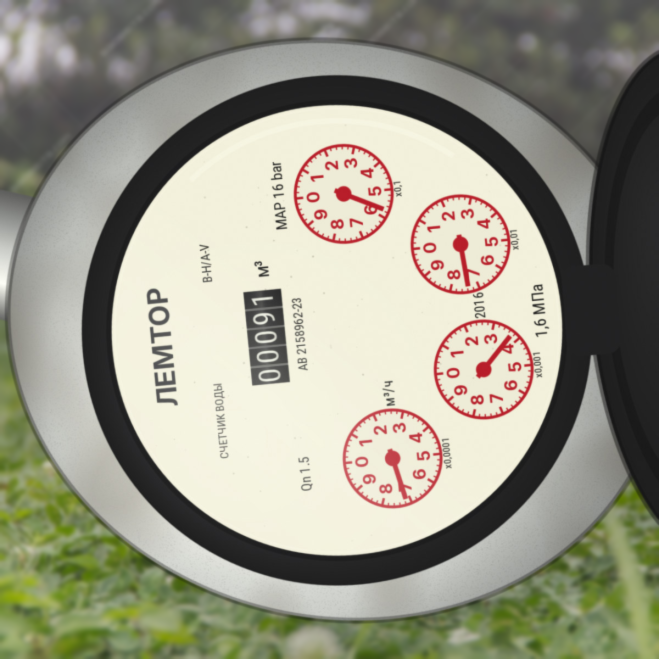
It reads **91.5737** m³
